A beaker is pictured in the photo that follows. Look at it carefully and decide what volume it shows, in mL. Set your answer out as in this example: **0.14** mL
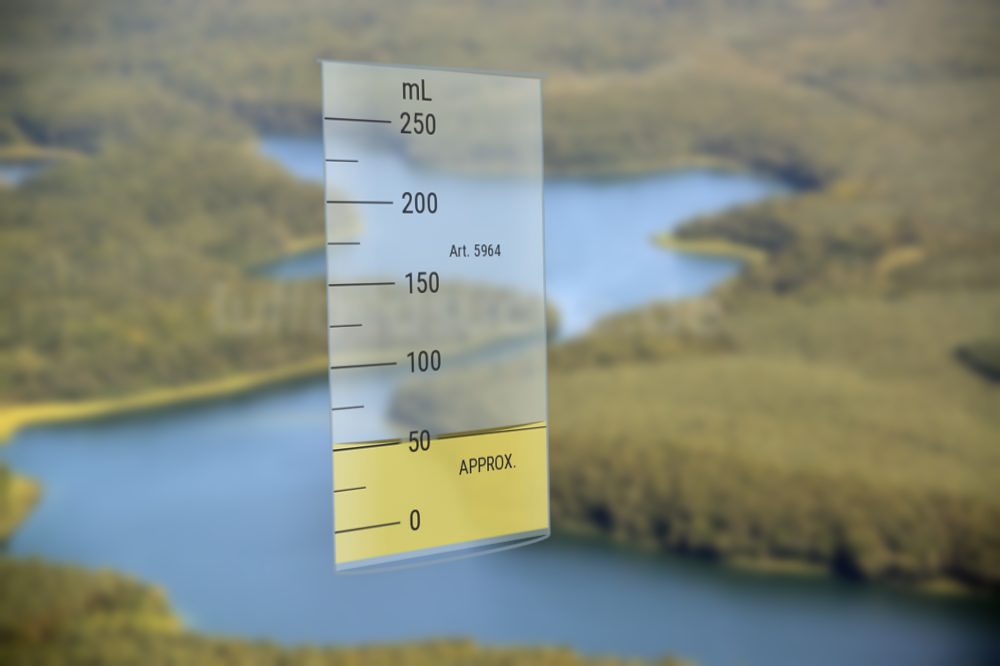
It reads **50** mL
